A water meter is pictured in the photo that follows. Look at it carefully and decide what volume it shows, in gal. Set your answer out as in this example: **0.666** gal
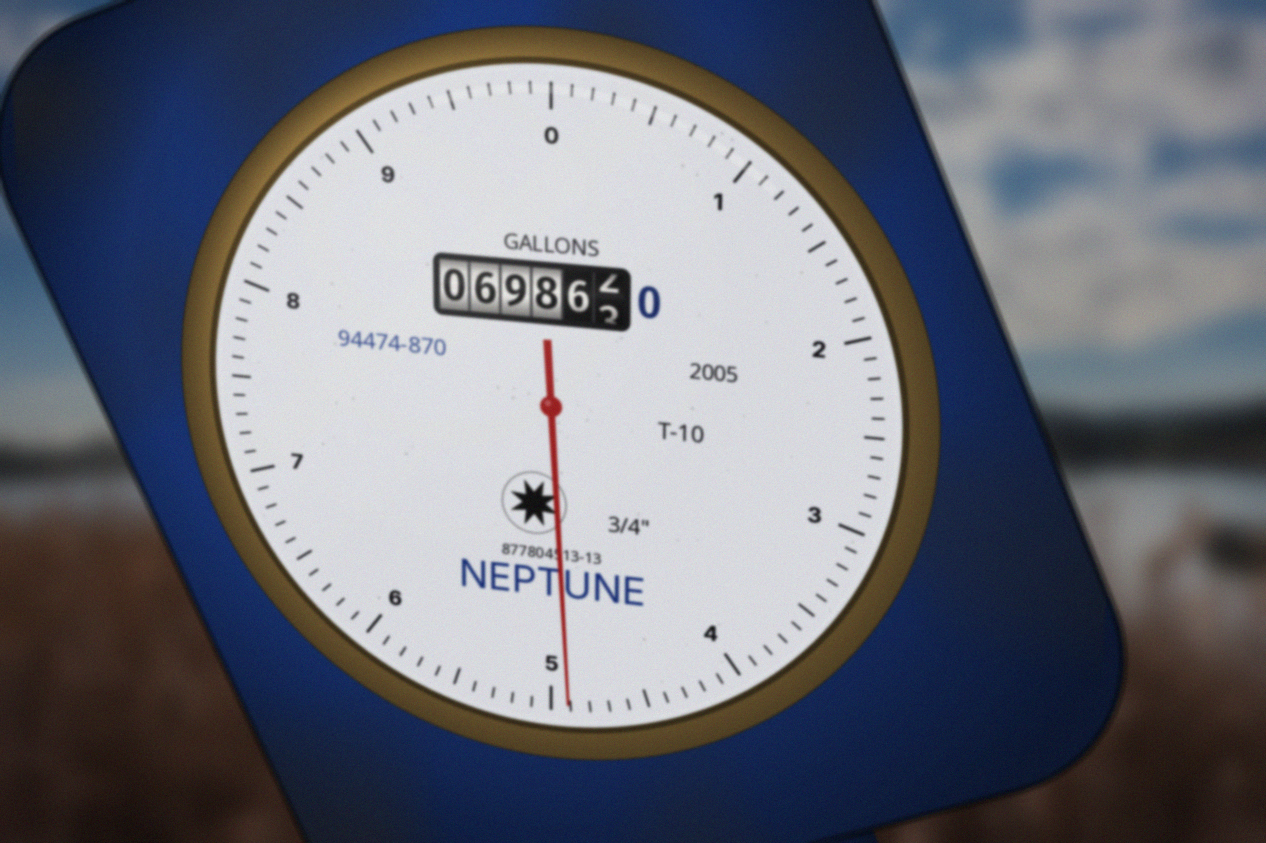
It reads **698624.9** gal
